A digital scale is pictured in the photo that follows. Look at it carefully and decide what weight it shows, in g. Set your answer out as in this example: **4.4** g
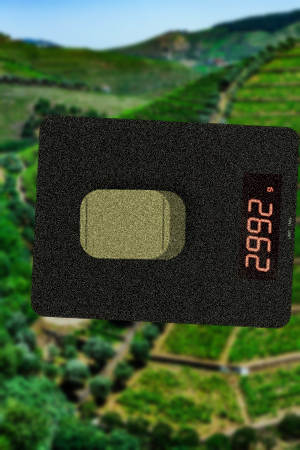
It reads **2992** g
